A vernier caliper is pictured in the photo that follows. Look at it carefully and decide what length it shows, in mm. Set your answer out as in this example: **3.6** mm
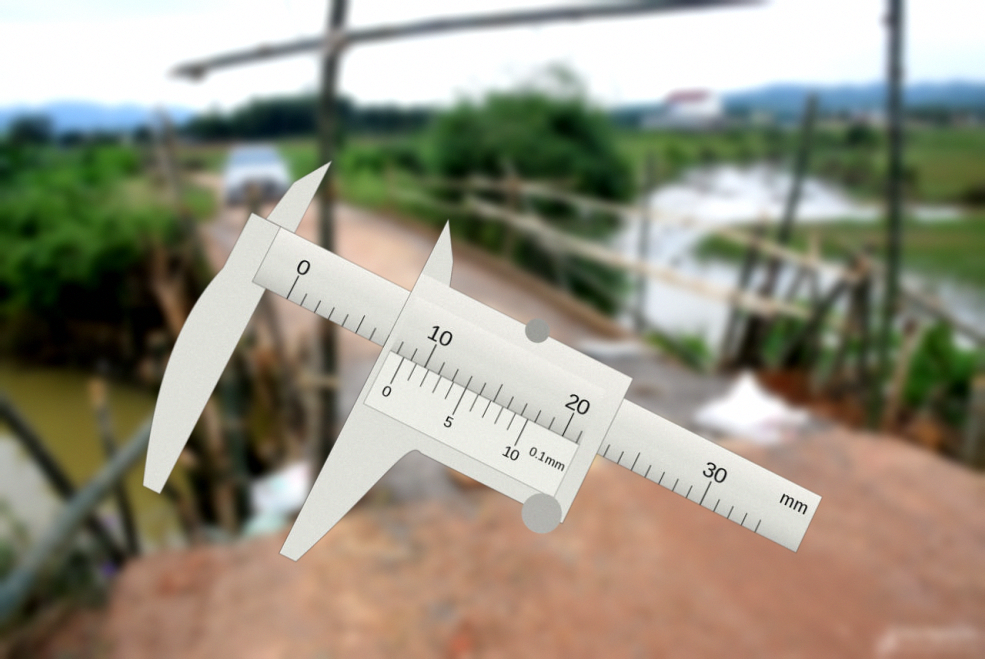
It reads **8.5** mm
